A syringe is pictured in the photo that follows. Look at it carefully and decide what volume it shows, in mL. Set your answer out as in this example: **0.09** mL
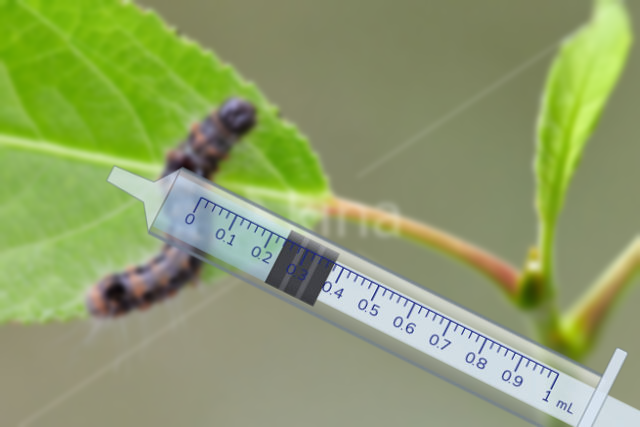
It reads **0.24** mL
